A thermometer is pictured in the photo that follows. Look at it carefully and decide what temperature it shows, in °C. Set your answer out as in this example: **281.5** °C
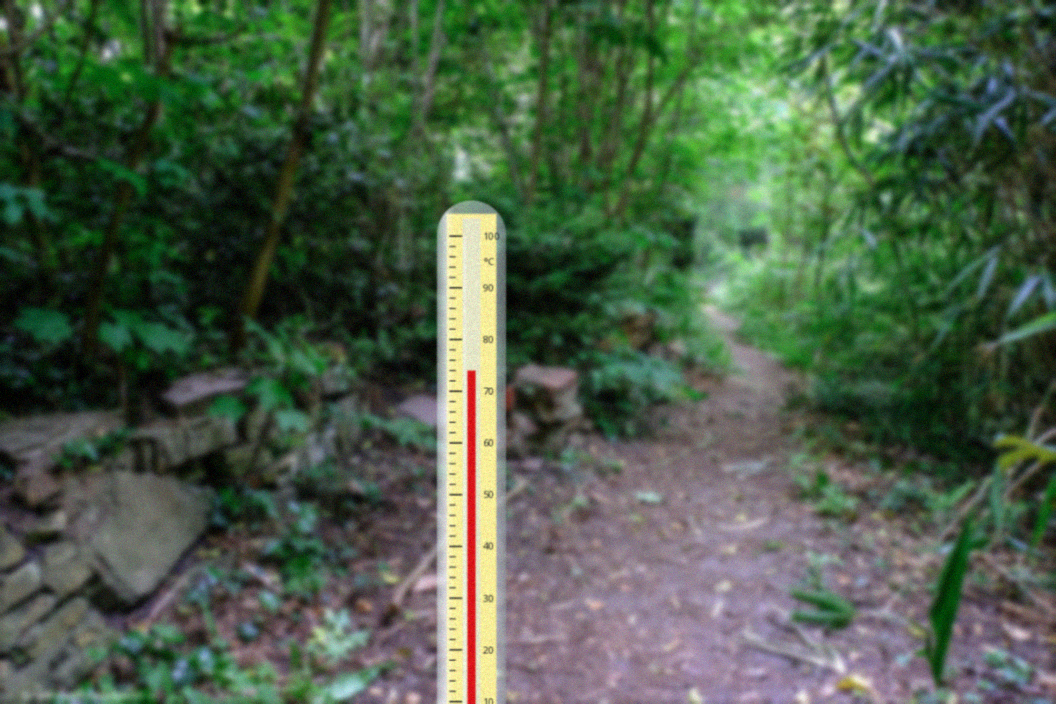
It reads **74** °C
